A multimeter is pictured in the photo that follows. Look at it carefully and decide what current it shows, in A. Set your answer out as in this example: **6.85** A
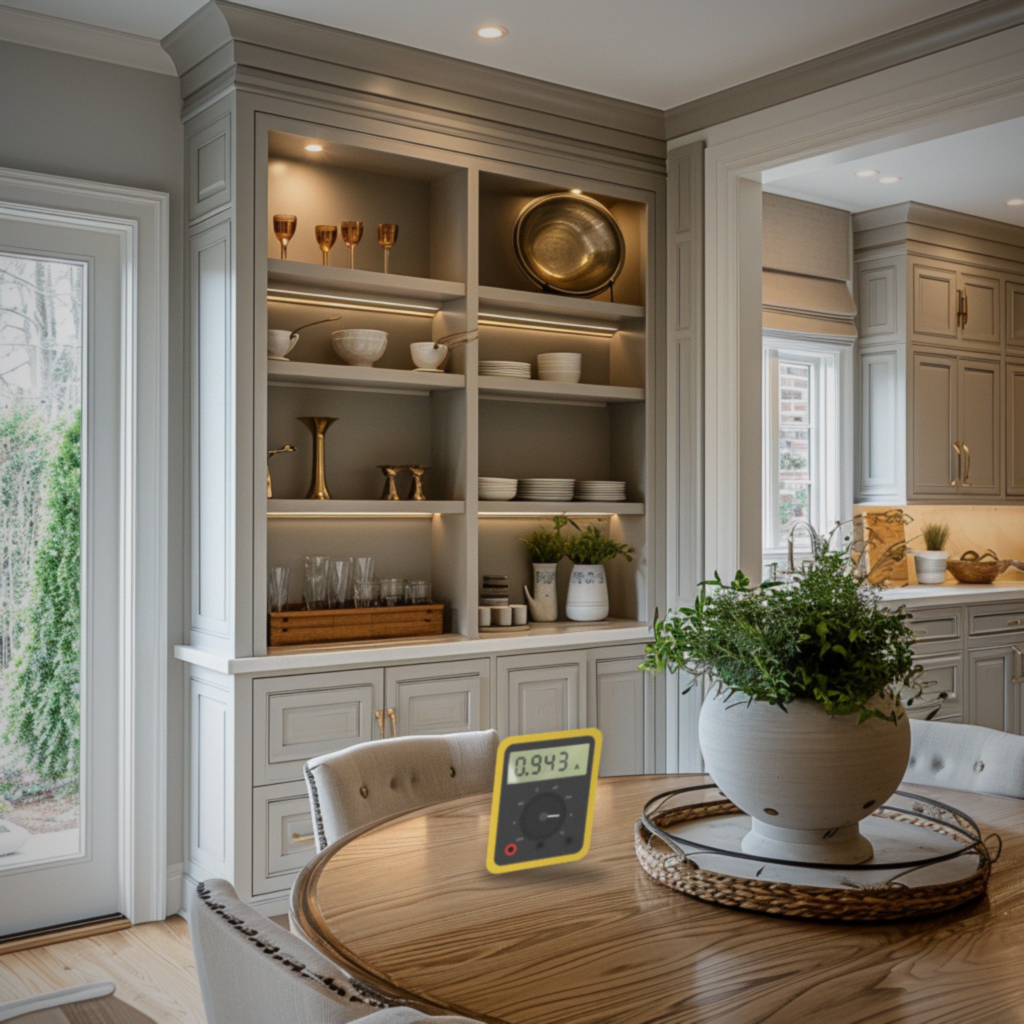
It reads **0.943** A
